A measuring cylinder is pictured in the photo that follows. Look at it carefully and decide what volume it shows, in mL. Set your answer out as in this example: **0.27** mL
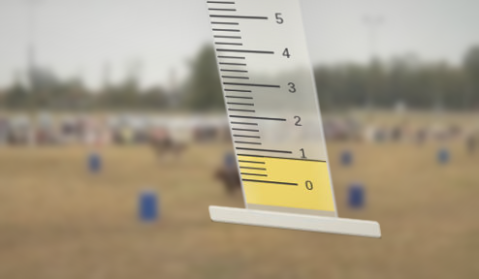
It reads **0.8** mL
